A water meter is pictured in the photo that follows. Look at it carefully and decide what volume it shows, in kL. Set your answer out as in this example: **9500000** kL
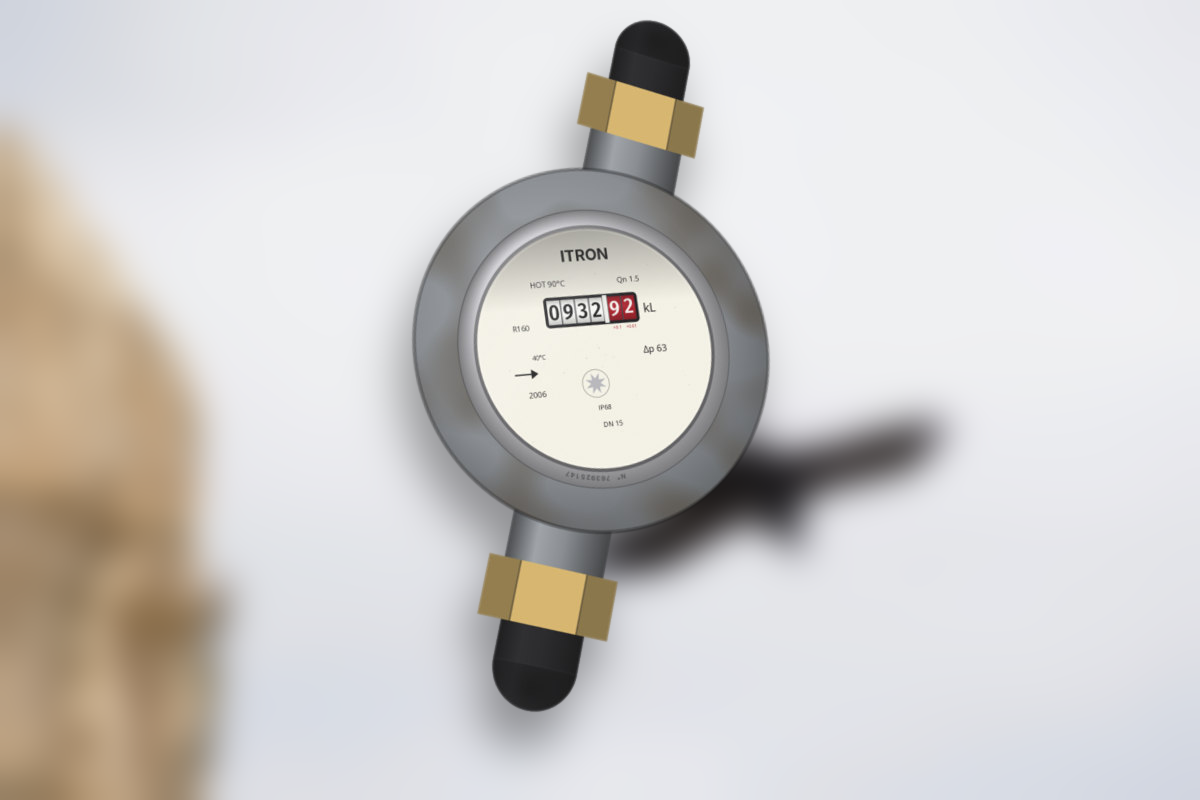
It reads **932.92** kL
